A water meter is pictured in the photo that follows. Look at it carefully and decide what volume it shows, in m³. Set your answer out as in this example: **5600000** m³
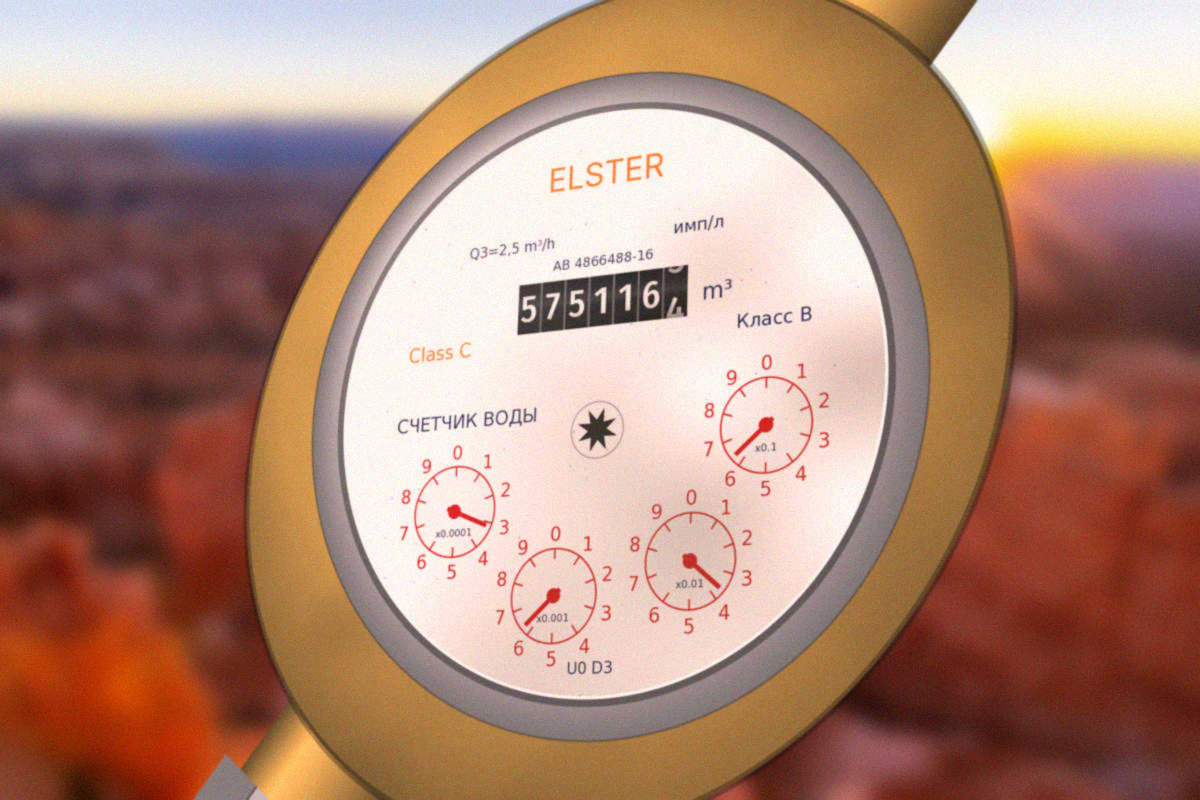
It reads **5751163.6363** m³
